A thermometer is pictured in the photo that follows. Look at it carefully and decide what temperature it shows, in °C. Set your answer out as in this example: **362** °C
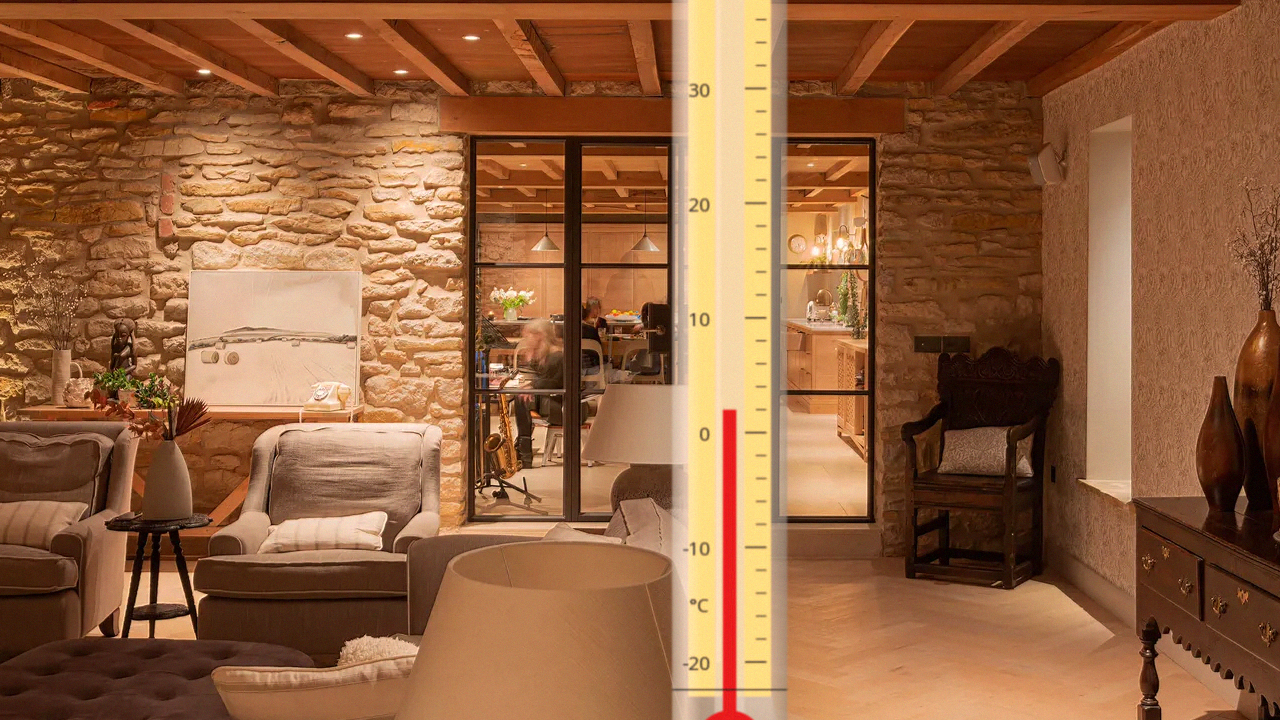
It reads **2** °C
